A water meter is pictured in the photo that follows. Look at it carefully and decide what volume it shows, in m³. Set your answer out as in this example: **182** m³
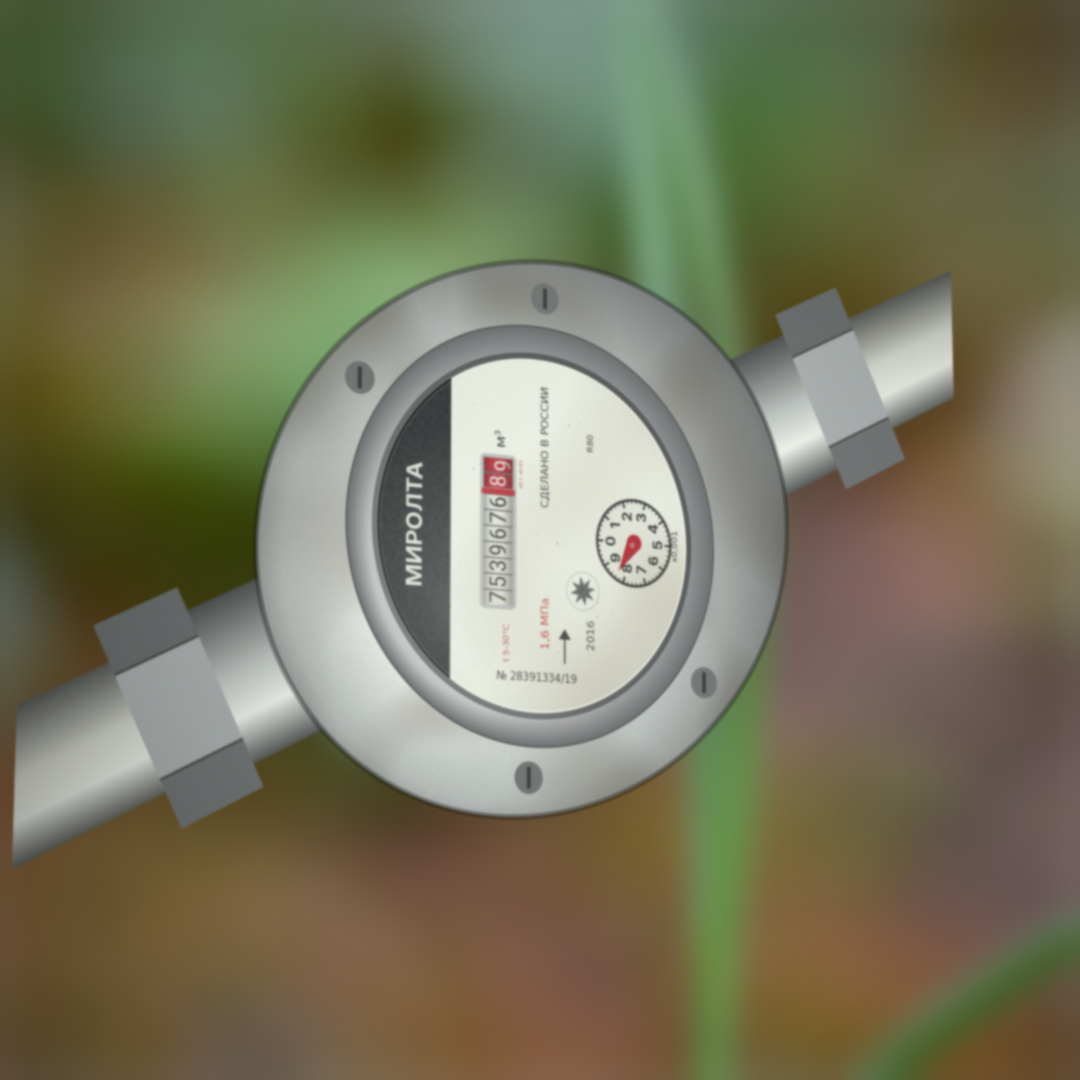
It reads **7539676.888** m³
